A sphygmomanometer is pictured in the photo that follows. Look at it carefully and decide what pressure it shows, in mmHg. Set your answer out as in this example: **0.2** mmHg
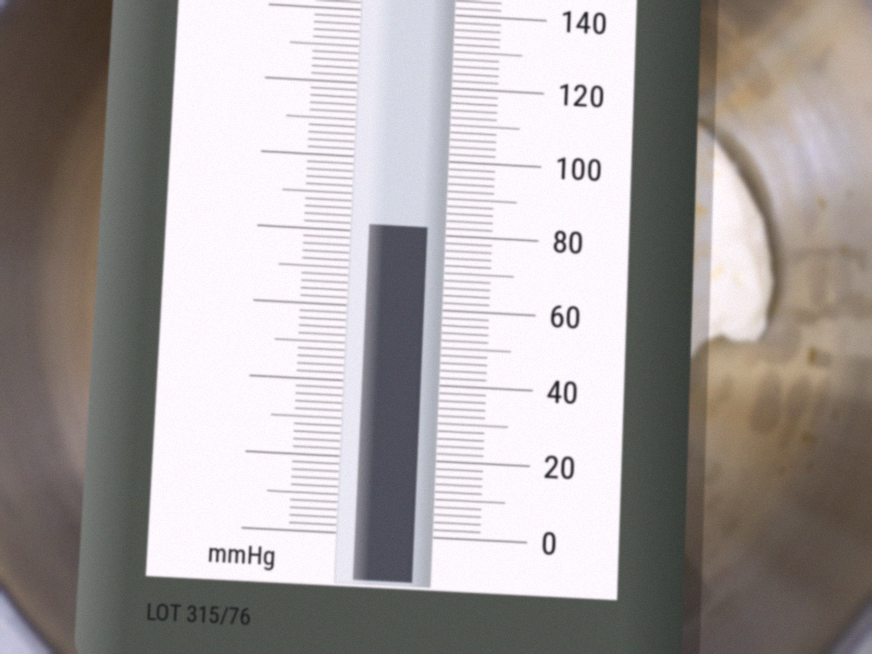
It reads **82** mmHg
